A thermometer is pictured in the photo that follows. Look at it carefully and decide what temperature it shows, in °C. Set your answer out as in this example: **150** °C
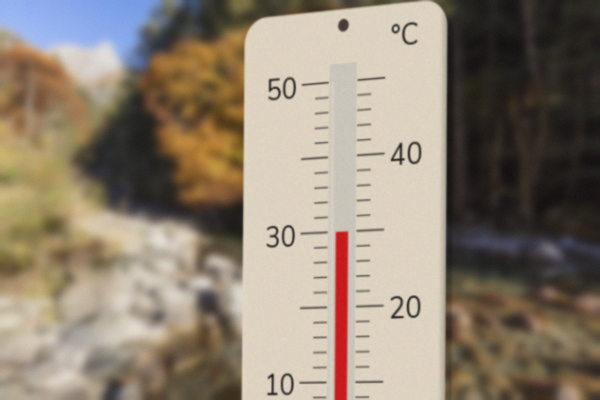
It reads **30** °C
